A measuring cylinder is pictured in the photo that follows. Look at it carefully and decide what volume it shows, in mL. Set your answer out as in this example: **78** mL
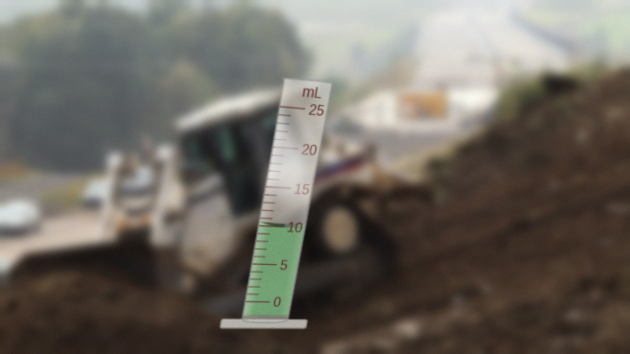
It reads **10** mL
